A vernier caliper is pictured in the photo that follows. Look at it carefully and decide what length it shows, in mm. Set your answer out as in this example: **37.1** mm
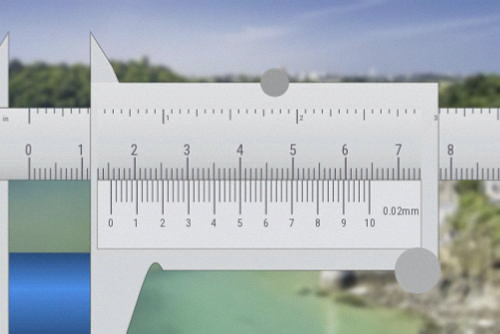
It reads **15.5** mm
